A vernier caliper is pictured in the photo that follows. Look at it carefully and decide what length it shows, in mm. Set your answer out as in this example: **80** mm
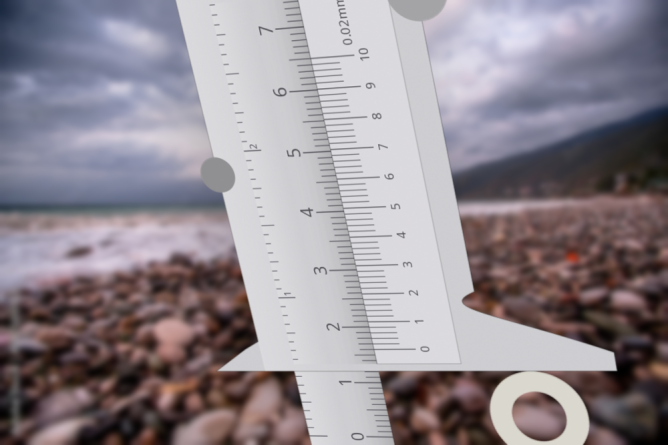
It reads **16.0** mm
